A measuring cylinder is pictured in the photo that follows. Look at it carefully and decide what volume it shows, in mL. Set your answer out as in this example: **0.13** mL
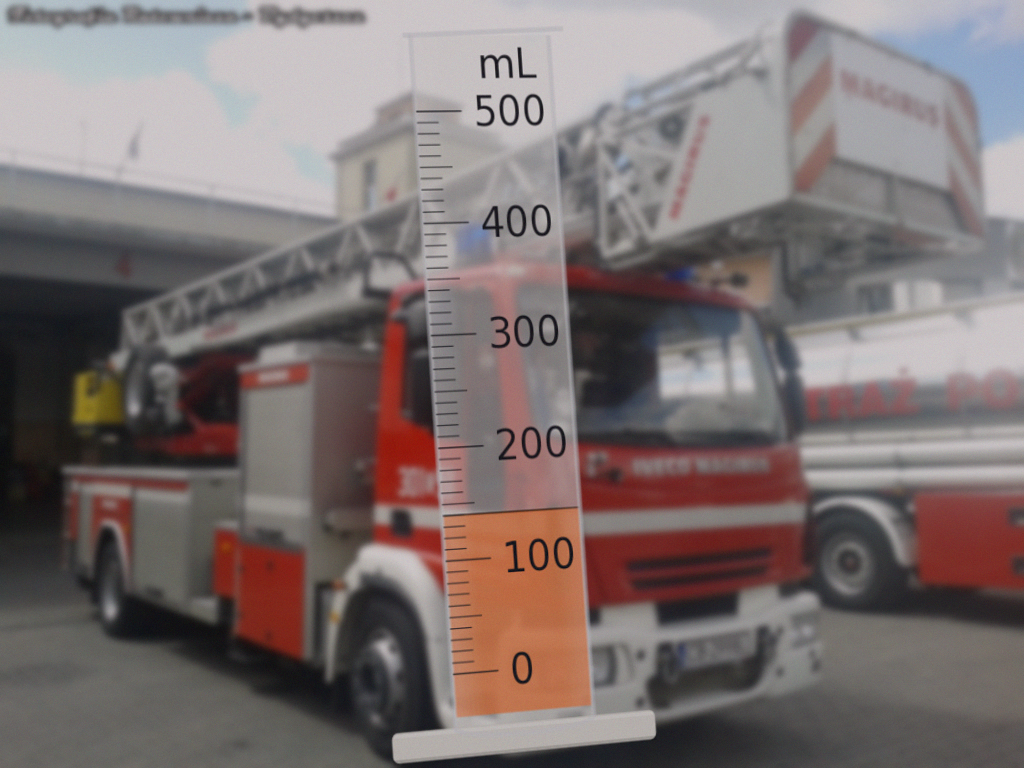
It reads **140** mL
